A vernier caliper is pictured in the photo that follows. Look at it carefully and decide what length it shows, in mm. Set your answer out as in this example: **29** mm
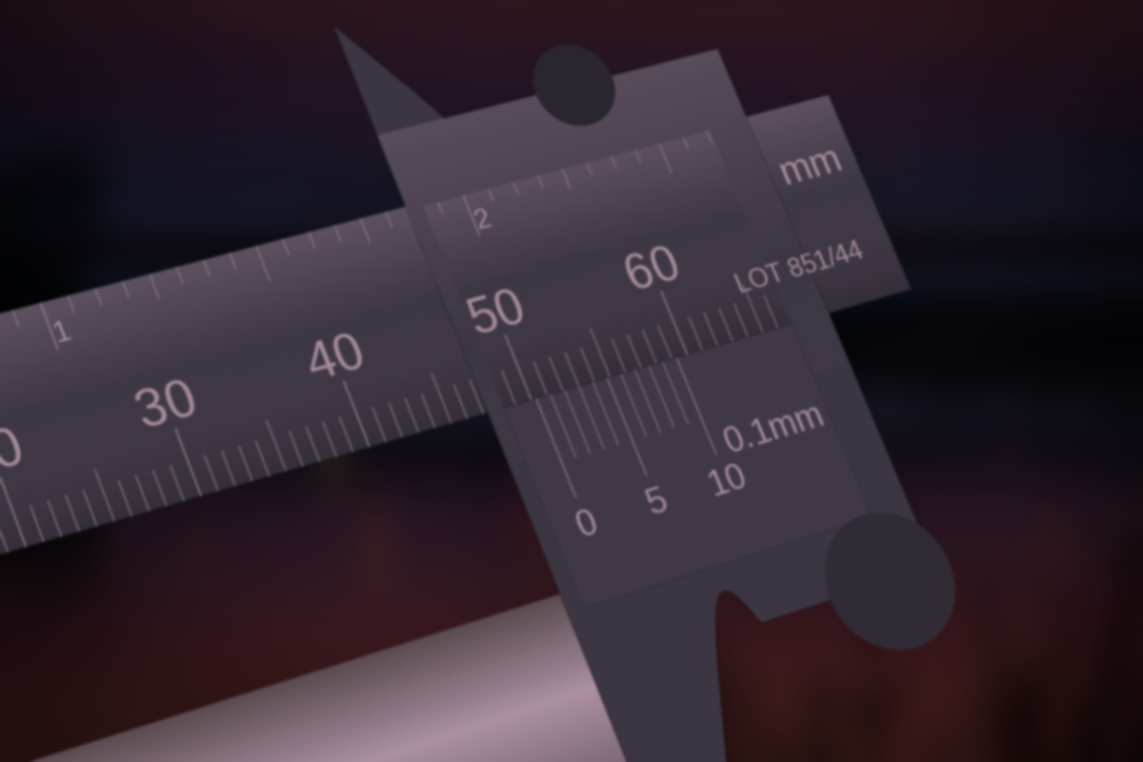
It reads **50.3** mm
